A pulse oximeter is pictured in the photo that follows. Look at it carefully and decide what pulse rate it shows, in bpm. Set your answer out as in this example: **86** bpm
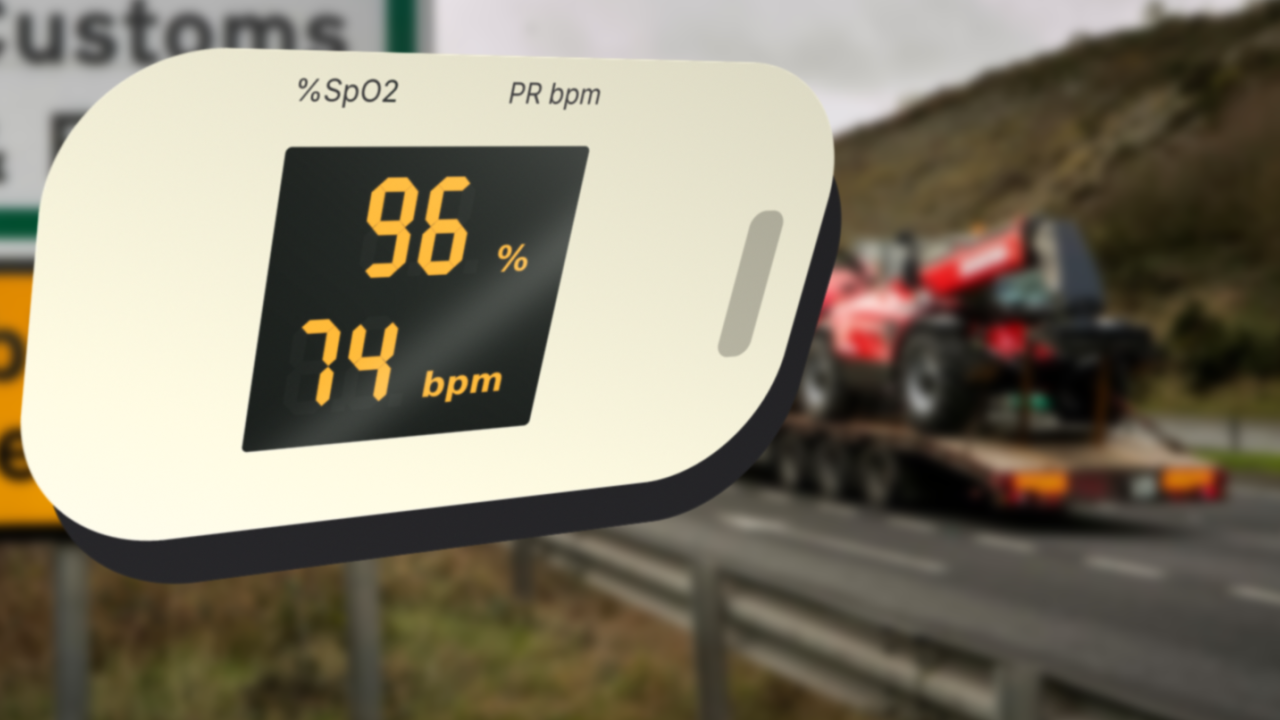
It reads **74** bpm
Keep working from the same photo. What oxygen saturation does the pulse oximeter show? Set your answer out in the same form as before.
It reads **96** %
